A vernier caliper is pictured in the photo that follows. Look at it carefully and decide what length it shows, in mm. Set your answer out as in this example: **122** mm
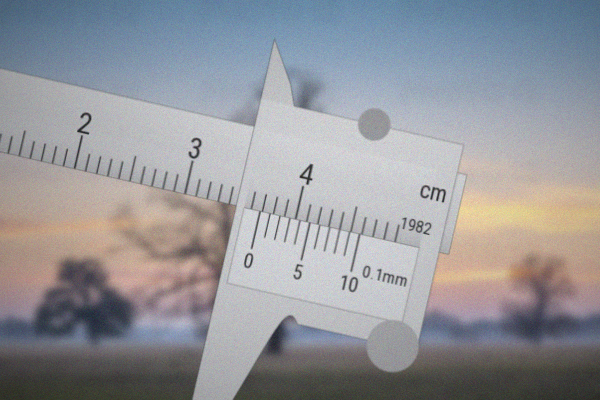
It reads **36.8** mm
